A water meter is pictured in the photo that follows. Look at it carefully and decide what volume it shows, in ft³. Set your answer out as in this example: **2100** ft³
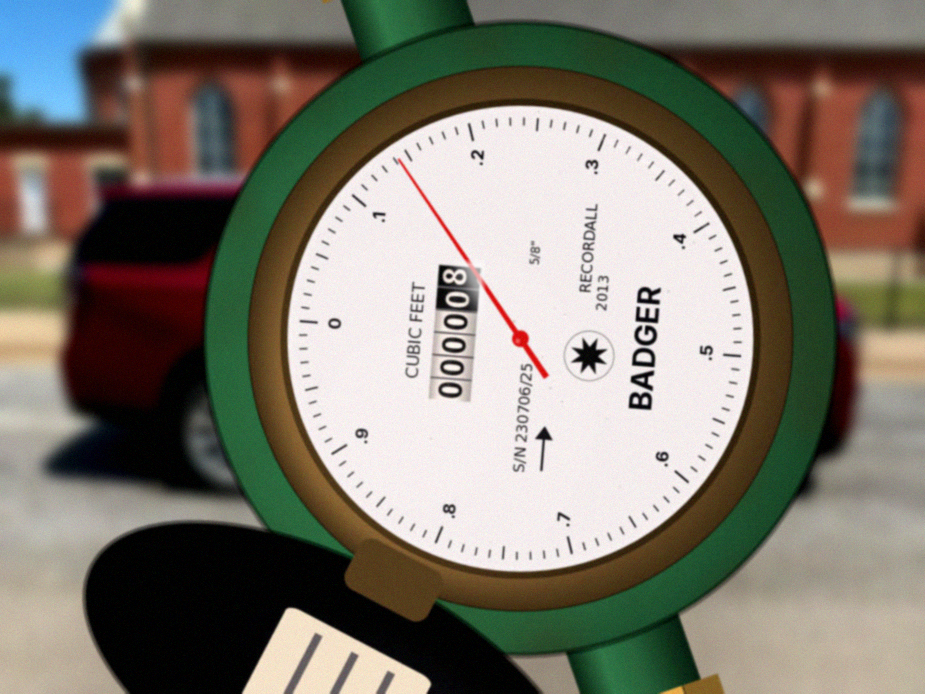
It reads **8.14** ft³
